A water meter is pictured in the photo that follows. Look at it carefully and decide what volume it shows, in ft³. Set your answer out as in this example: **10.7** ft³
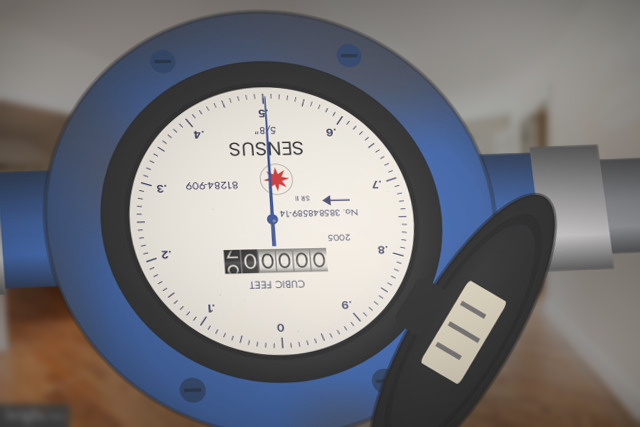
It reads **6.50** ft³
